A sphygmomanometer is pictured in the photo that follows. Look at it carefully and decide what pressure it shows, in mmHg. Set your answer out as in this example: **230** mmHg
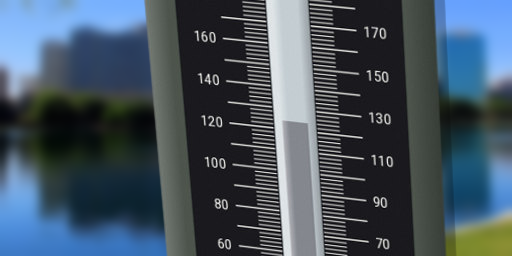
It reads **124** mmHg
